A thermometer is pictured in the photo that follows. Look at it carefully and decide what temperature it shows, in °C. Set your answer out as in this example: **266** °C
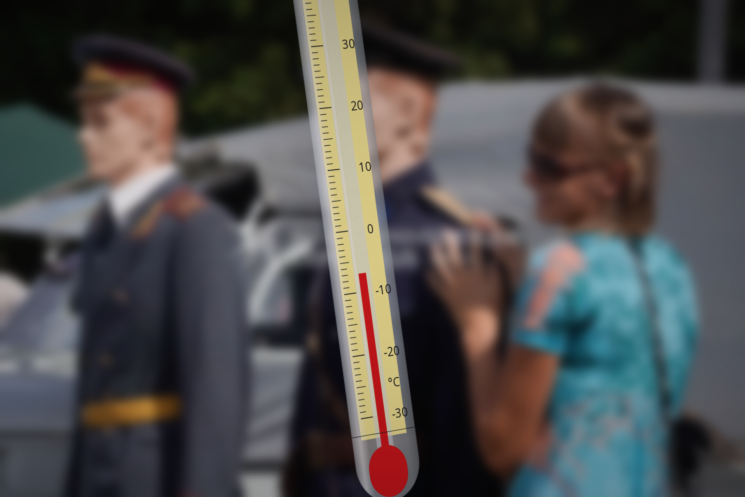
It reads **-7** °C
